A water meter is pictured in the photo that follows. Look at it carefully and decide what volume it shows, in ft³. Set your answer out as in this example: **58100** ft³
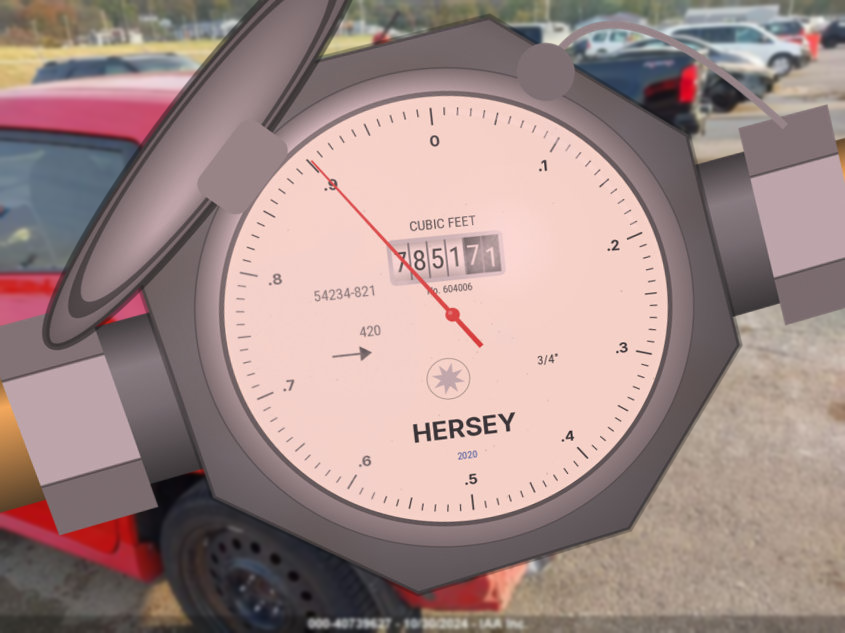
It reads **785170.90** ft³
